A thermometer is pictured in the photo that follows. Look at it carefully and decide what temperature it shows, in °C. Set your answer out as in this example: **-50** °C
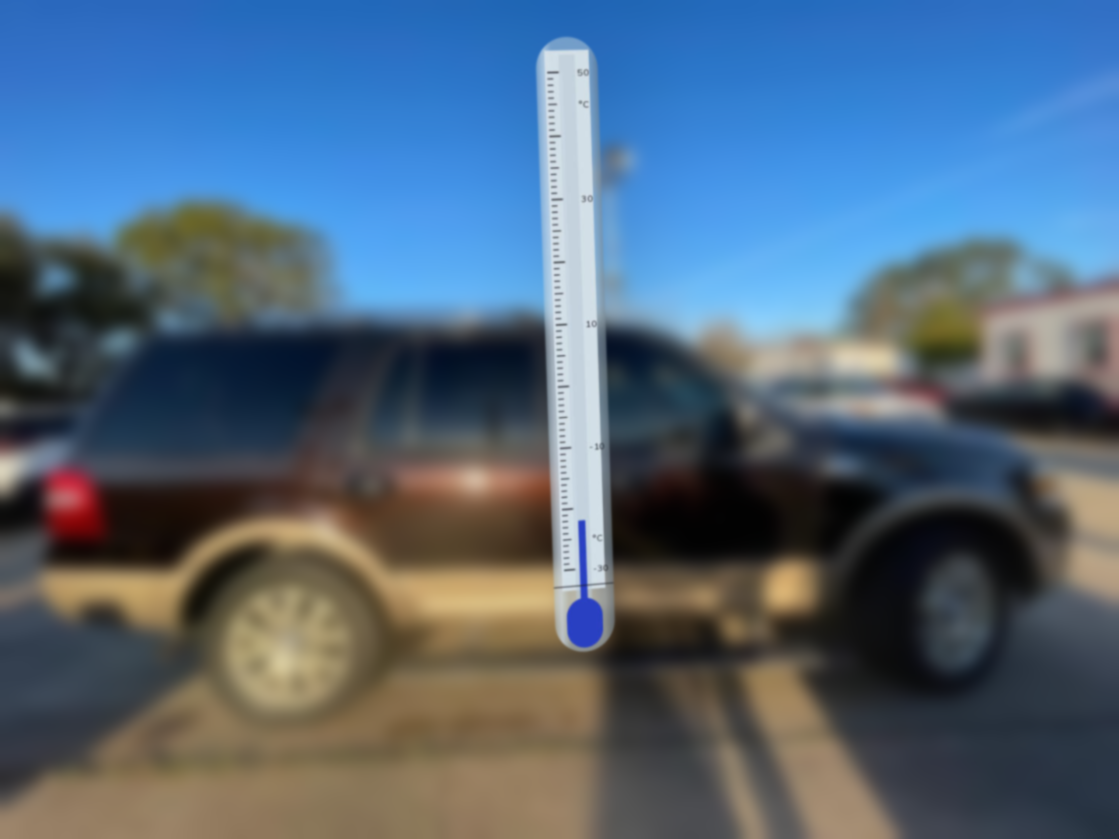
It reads **-22** °C
